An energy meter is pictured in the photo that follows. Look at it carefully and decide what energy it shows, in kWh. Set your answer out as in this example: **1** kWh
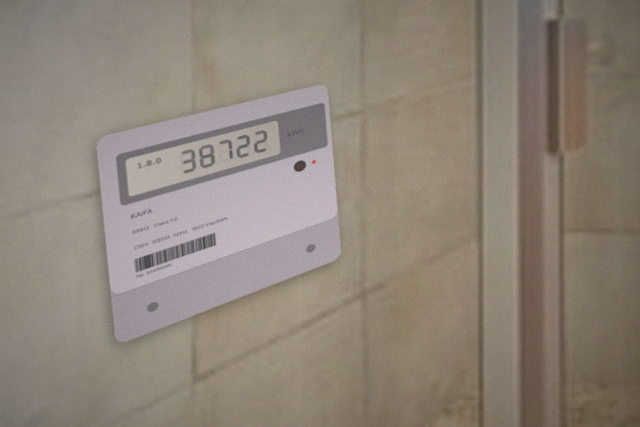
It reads **38722** kWh
